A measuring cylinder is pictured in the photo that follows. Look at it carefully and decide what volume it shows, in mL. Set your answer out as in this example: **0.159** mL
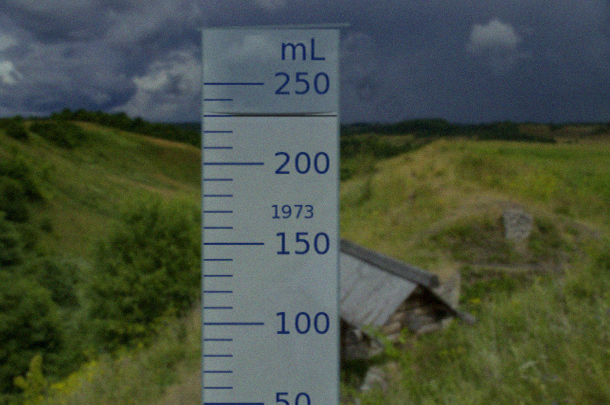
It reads **230** mL
